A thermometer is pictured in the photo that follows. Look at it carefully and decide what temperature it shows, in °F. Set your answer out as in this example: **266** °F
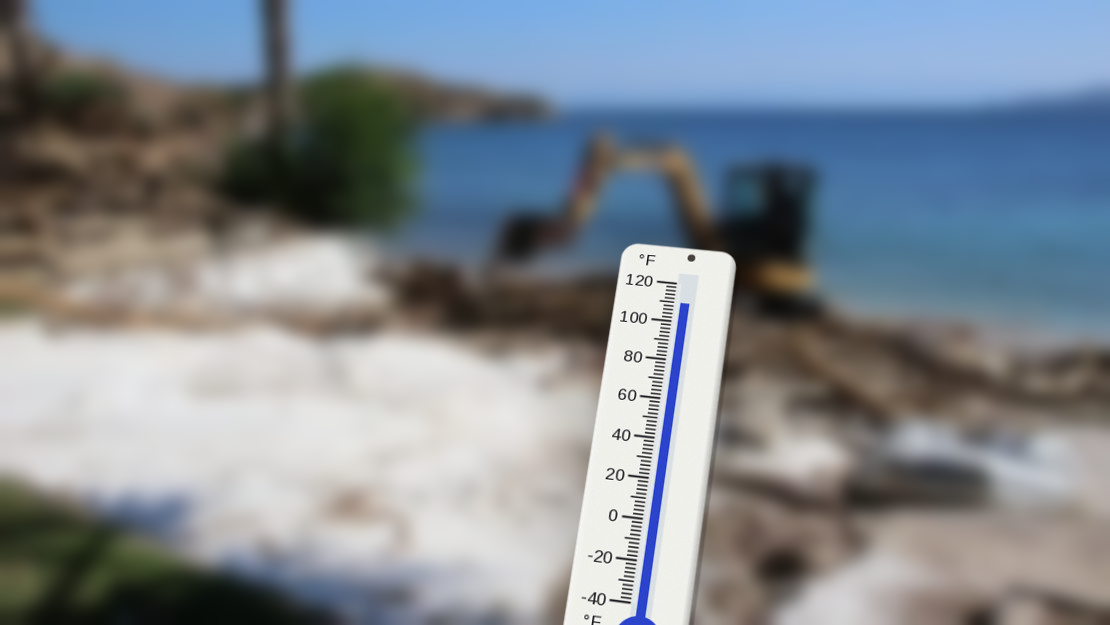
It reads **110** °F
